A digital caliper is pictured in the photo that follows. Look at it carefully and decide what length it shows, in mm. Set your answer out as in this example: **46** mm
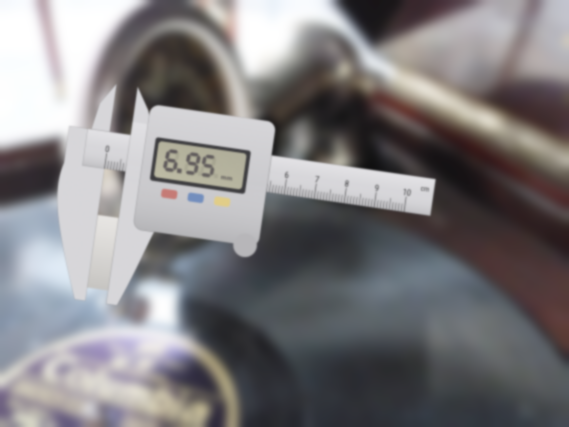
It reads **6.95** mm
